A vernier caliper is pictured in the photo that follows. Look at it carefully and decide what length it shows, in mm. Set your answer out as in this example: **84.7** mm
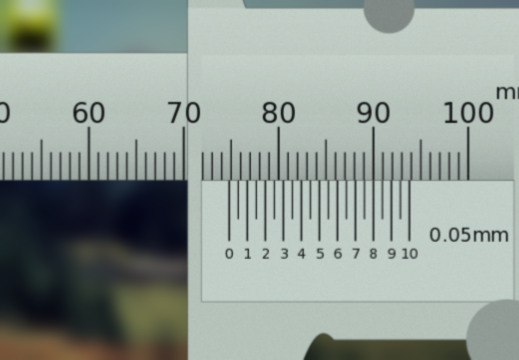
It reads **74.8** mm
